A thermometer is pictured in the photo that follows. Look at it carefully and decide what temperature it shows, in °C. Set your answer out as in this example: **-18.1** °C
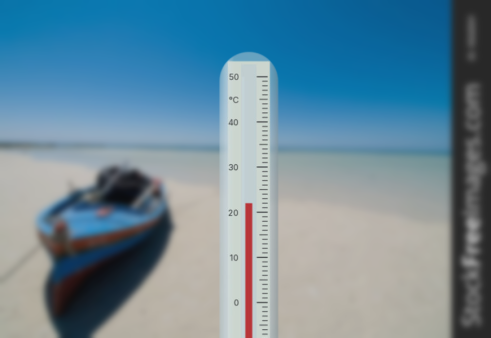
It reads **22** °C
